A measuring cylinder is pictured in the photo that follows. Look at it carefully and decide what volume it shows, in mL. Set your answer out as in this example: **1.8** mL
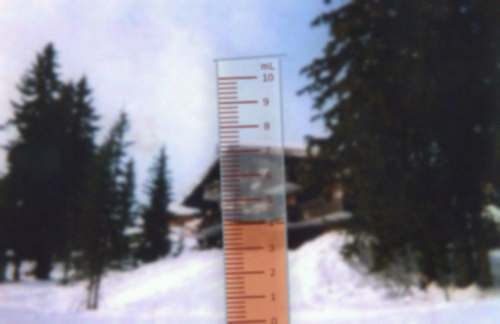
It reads **4** mL
